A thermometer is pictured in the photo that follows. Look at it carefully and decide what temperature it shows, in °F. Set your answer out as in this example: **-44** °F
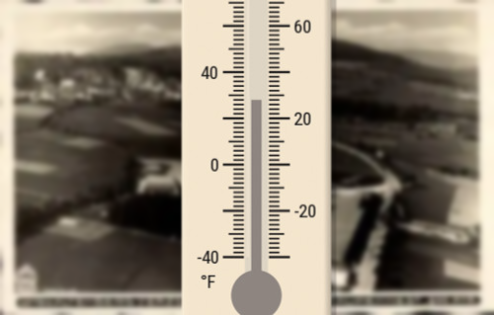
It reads **28** °F
